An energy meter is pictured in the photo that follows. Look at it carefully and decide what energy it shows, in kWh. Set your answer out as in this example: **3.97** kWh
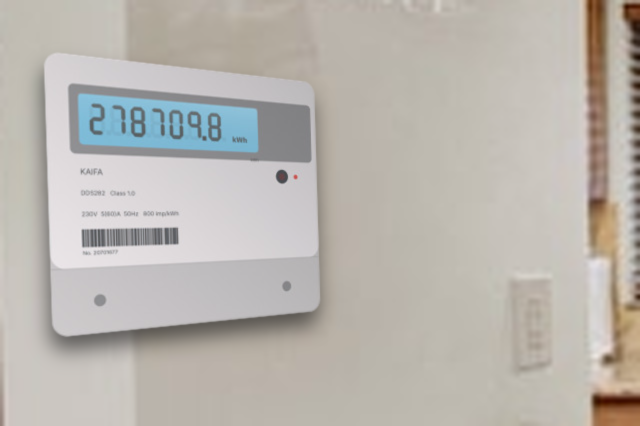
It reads **278709.8** kWh
